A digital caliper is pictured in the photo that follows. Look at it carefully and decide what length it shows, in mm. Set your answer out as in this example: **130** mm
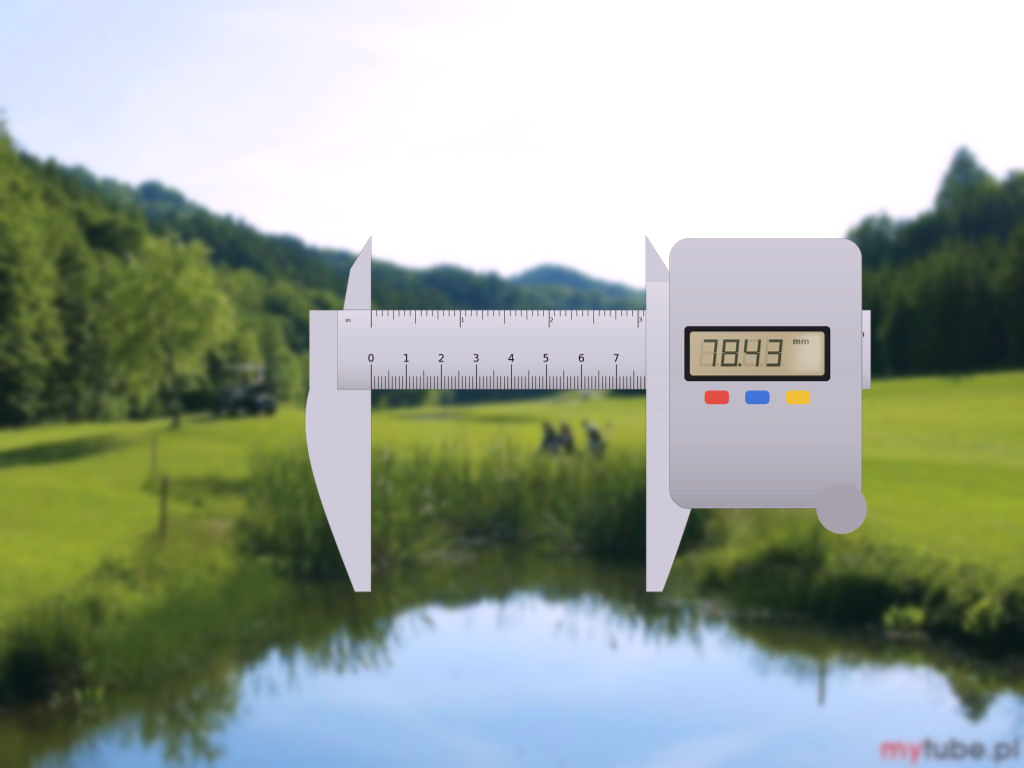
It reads **78.43** mm
